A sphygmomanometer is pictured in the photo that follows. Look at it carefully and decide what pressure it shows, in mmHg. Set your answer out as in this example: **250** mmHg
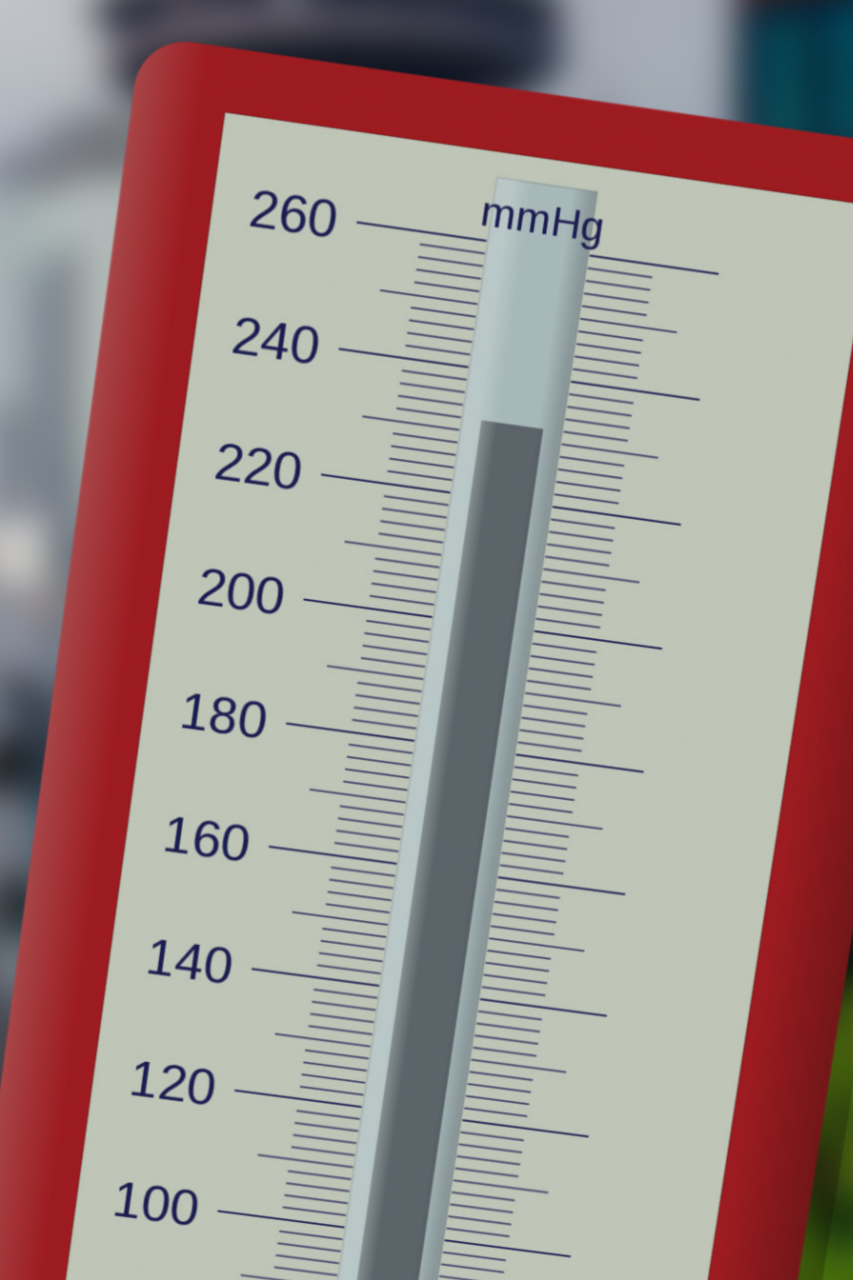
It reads **232** mmHg
